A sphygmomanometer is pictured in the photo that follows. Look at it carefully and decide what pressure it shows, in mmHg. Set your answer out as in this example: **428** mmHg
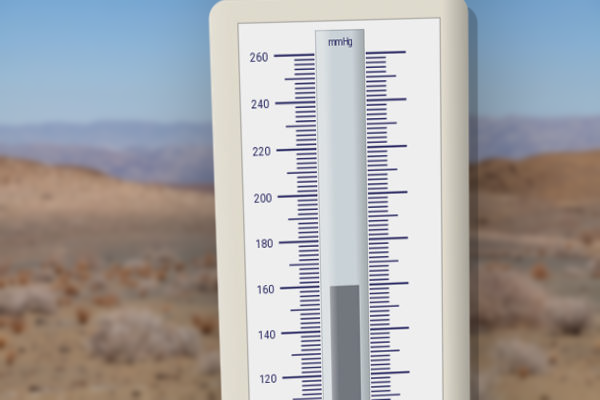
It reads **160** mmHg
